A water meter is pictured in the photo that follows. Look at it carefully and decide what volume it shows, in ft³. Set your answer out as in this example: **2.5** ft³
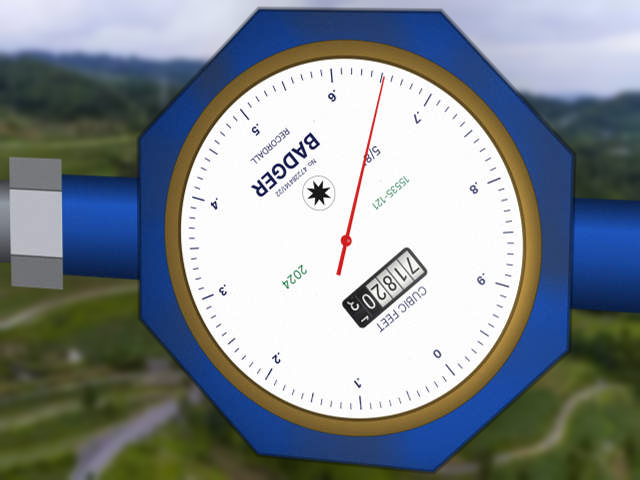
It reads **718202.65** ft³
